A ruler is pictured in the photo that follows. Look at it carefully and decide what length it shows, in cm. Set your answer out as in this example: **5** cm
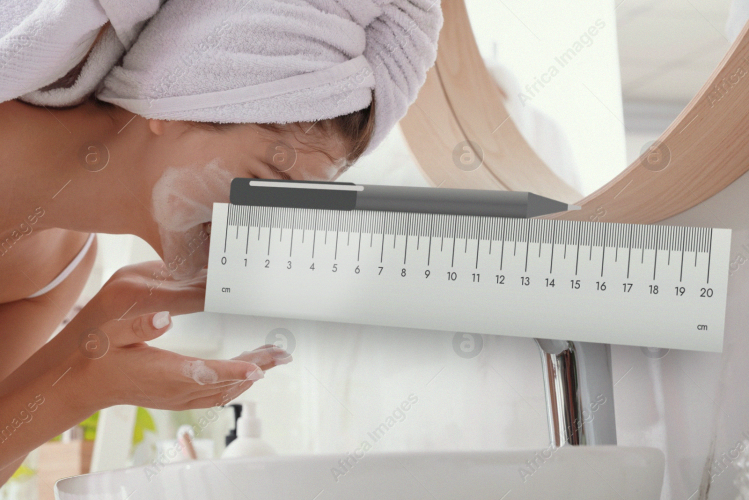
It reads **15** cm
